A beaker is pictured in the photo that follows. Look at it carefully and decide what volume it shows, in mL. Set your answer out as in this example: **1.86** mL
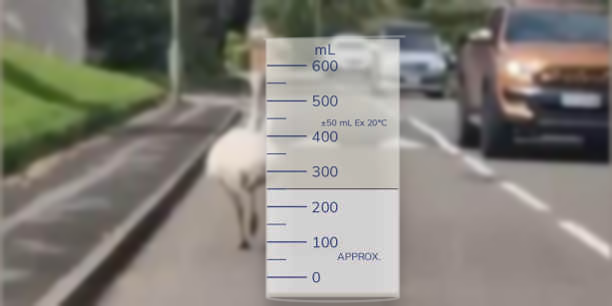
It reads **250** mL
